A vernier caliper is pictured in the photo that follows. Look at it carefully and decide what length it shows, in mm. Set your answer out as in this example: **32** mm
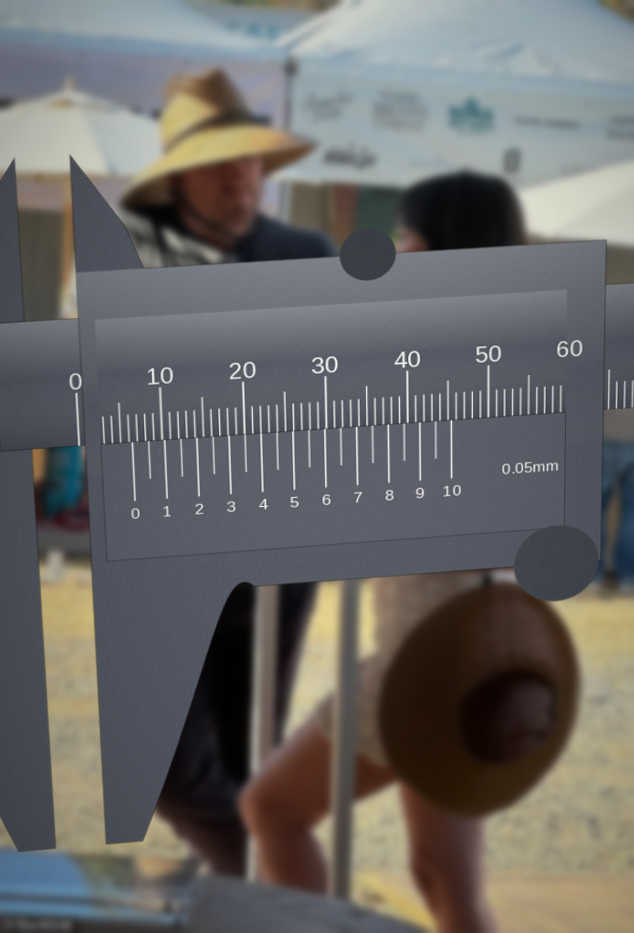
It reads **6.4** mm
